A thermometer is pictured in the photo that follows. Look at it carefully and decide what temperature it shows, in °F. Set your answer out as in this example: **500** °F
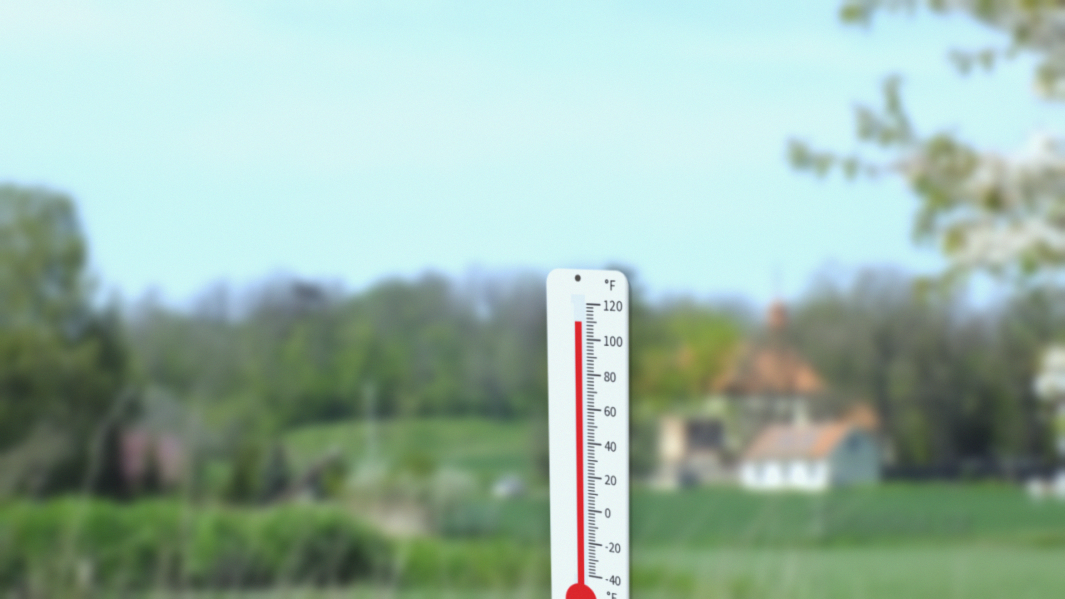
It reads **110** °F
